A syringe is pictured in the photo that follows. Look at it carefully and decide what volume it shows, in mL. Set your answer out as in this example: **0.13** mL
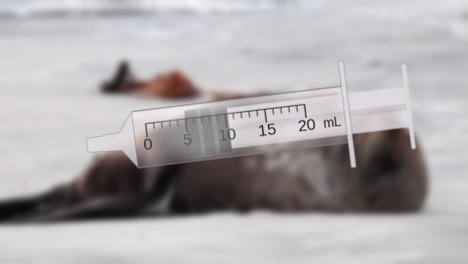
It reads **5** mL
